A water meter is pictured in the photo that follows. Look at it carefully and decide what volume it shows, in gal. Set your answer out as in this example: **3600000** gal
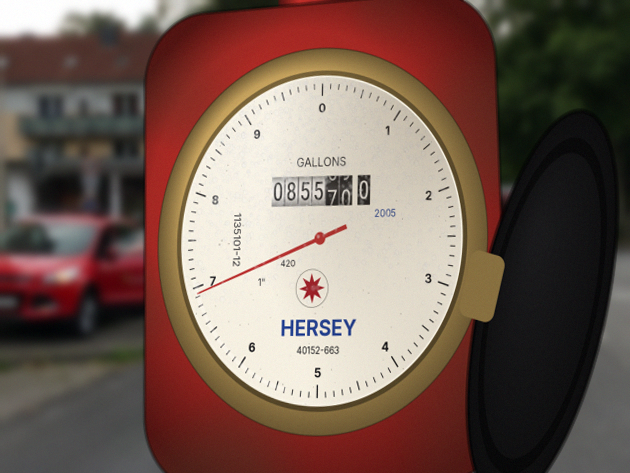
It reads **855696.9** gal
